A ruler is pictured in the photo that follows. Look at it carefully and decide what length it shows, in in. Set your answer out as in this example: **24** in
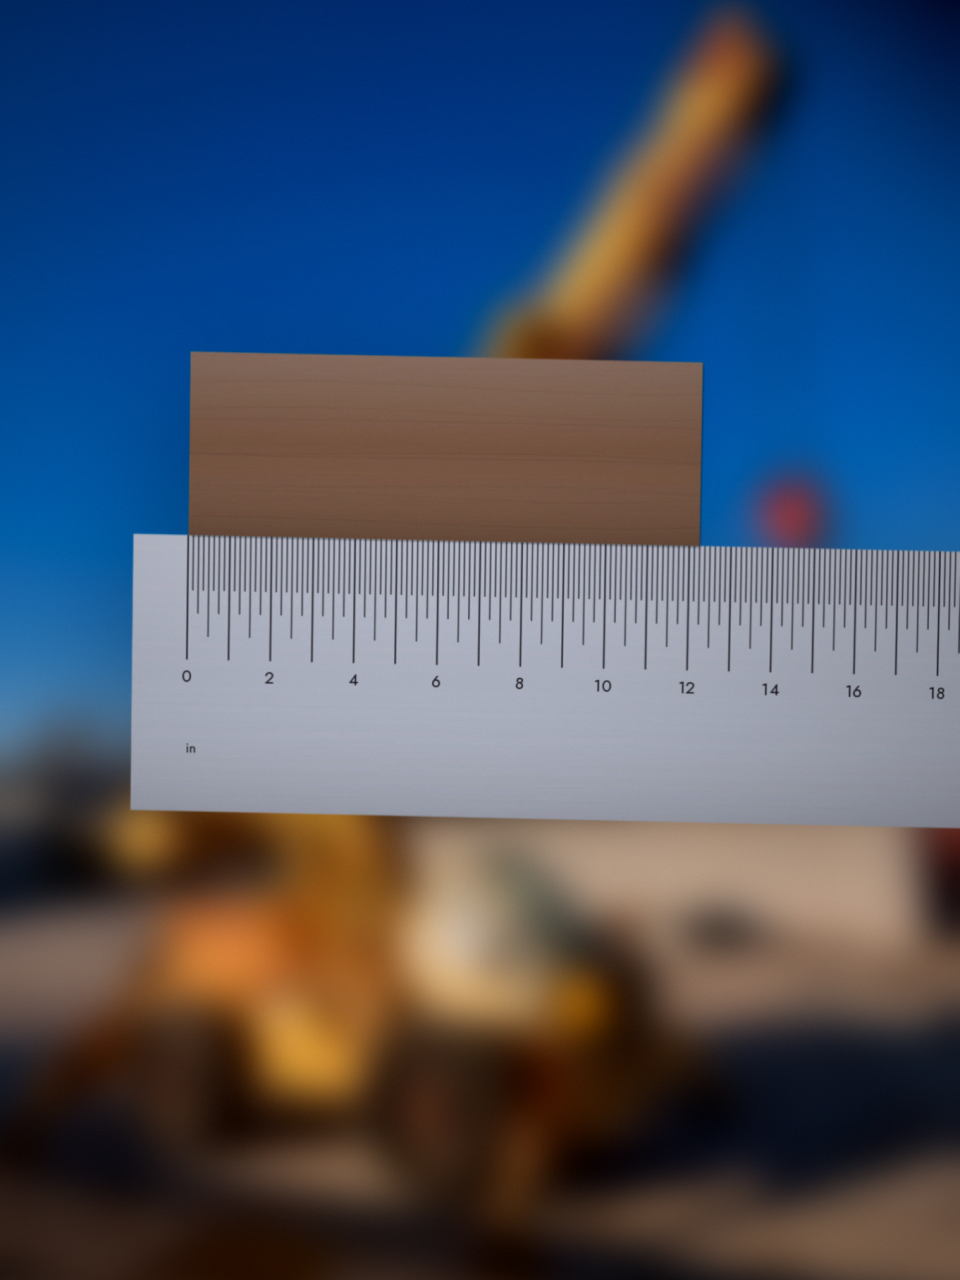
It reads **12.25** in
